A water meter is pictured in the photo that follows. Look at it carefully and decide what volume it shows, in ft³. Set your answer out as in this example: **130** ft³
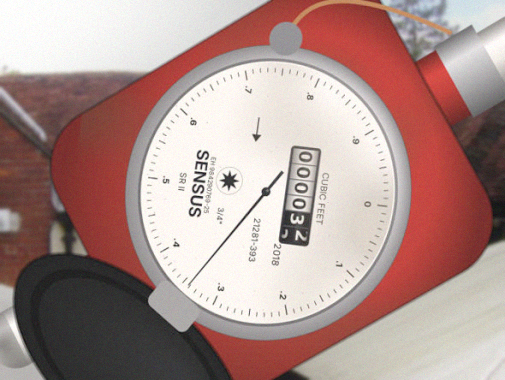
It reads **32.34** ft³
